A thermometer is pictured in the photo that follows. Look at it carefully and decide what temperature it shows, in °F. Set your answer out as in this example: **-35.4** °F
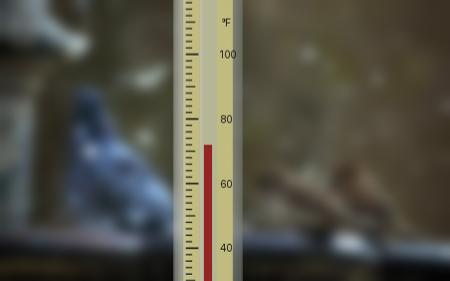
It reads **72** °F
